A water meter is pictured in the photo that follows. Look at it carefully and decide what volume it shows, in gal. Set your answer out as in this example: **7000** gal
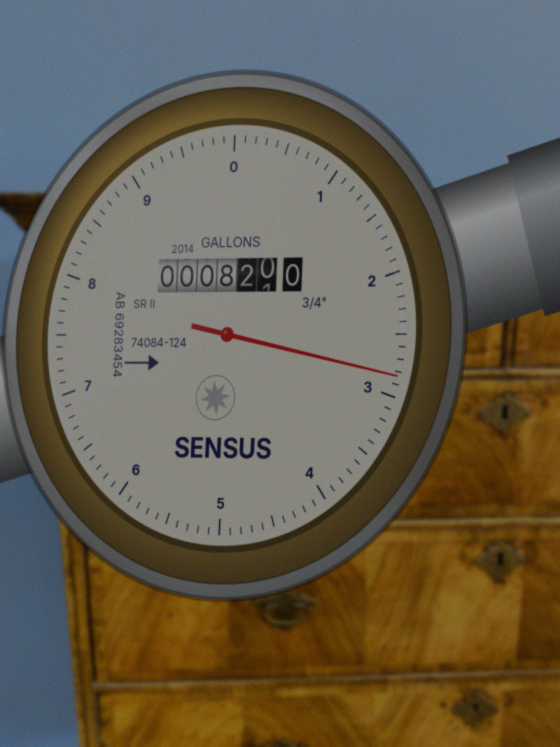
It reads **8202.8** gal
